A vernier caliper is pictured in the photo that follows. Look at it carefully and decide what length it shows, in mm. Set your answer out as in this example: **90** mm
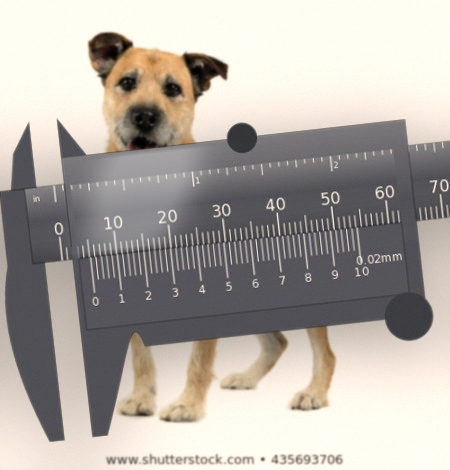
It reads **5.2** mm
